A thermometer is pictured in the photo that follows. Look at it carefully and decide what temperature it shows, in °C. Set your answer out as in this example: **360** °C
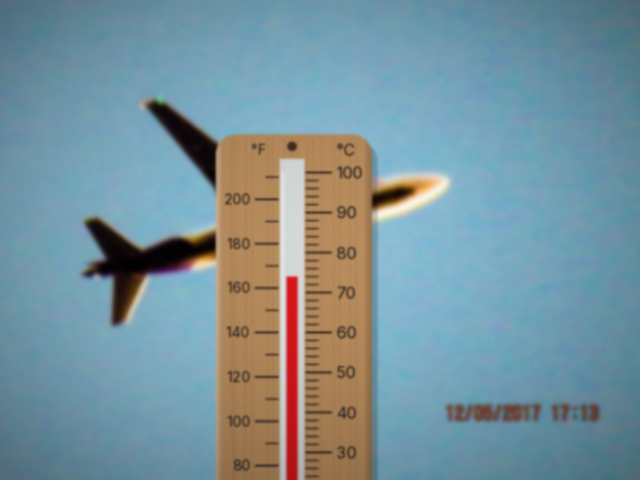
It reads **74** °C
